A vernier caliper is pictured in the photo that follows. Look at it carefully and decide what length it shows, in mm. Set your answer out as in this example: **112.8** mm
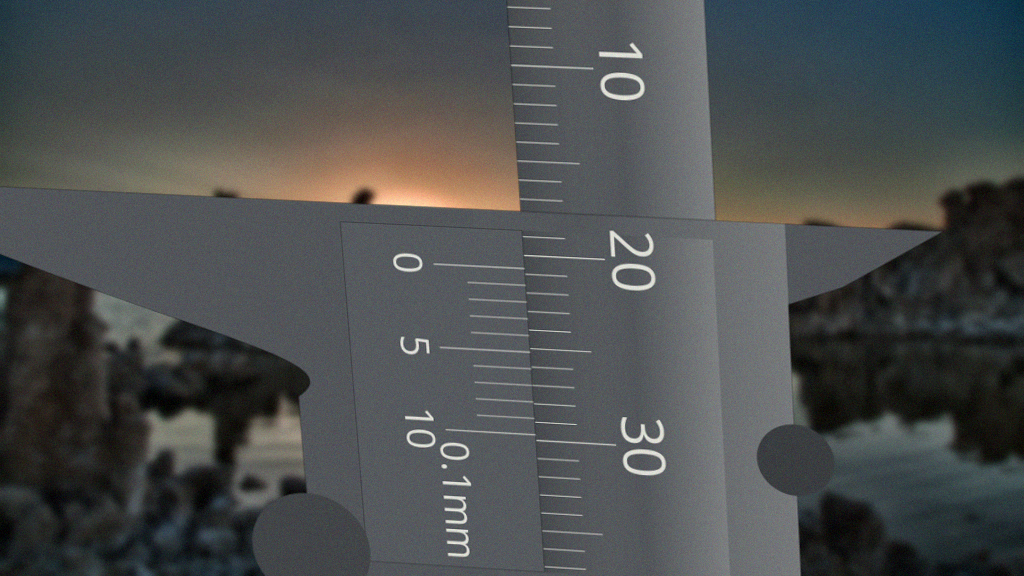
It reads **20.7** mm
